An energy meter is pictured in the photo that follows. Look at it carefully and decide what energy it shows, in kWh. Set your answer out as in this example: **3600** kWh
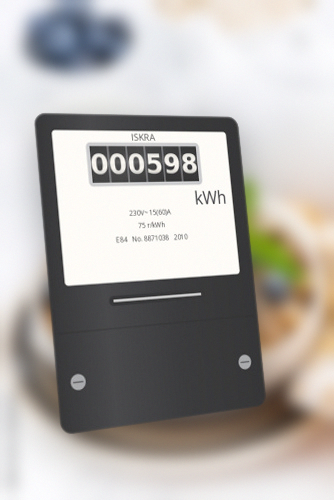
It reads **598** kWh
